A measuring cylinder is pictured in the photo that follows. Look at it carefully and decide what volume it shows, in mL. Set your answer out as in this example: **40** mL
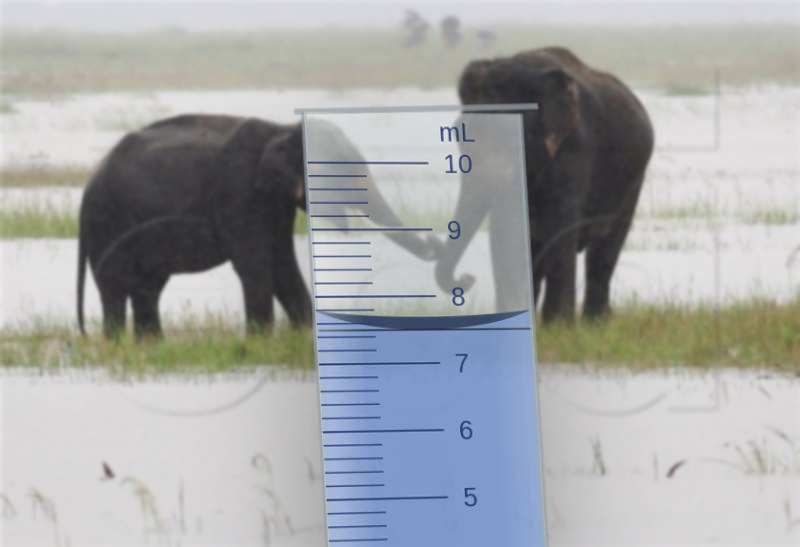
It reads **7.5** mL
